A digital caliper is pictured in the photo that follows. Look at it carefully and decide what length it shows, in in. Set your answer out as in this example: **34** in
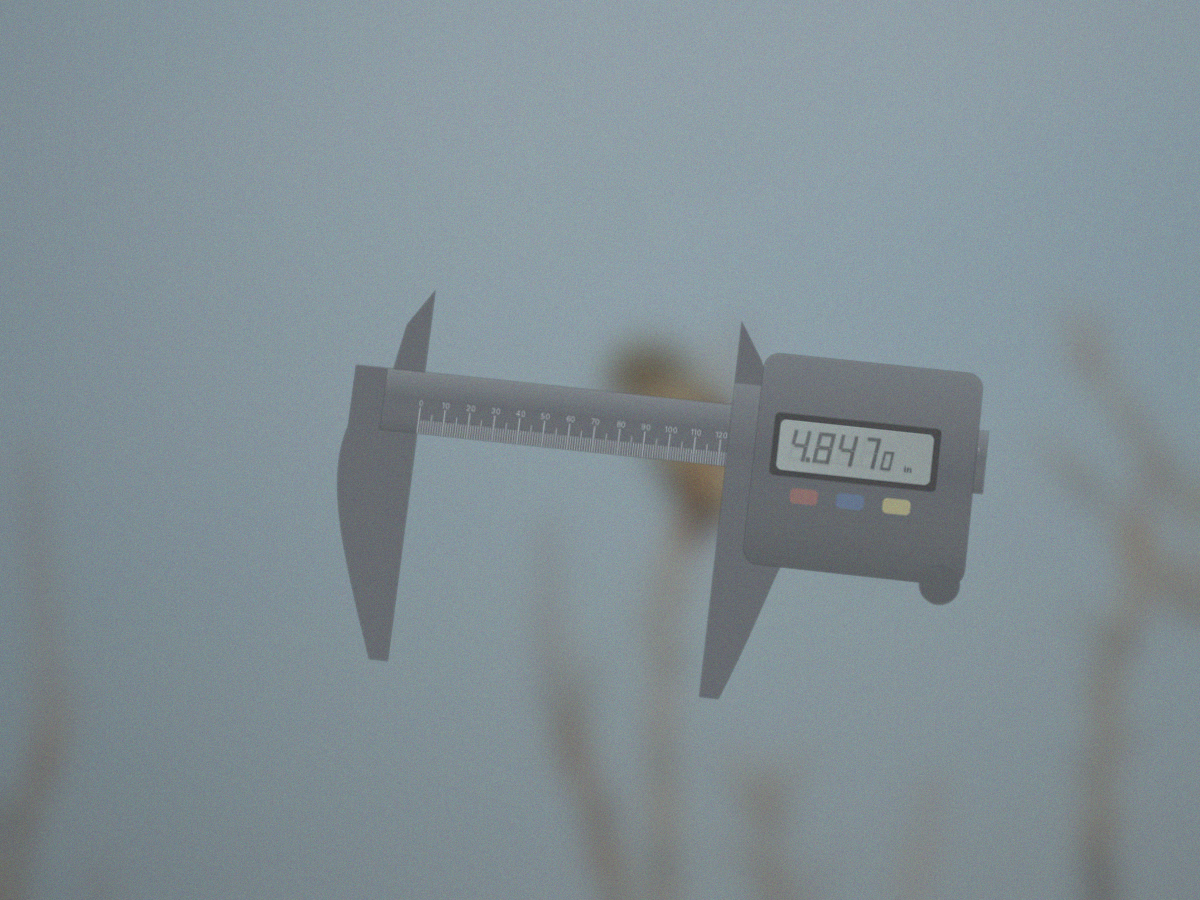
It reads **4.8470** in
